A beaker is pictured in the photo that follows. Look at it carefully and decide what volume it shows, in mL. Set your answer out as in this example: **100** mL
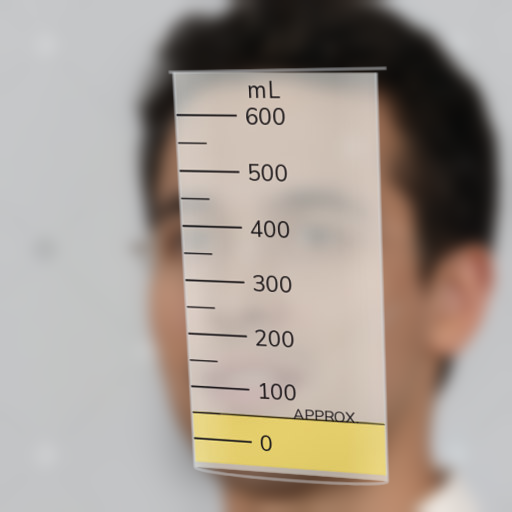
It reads **50** mL
